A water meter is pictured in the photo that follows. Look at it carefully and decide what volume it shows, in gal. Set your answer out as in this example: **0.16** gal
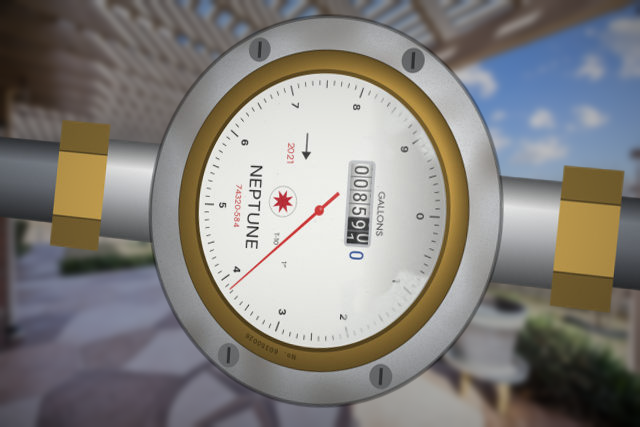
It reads **85903.8** gal
